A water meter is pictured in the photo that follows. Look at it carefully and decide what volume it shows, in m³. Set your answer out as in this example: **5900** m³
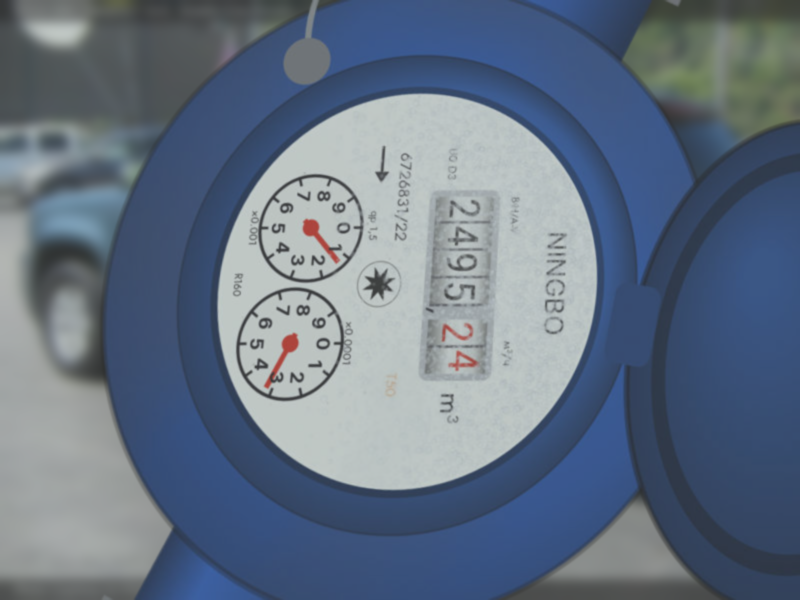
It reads **2495.2413** m³
